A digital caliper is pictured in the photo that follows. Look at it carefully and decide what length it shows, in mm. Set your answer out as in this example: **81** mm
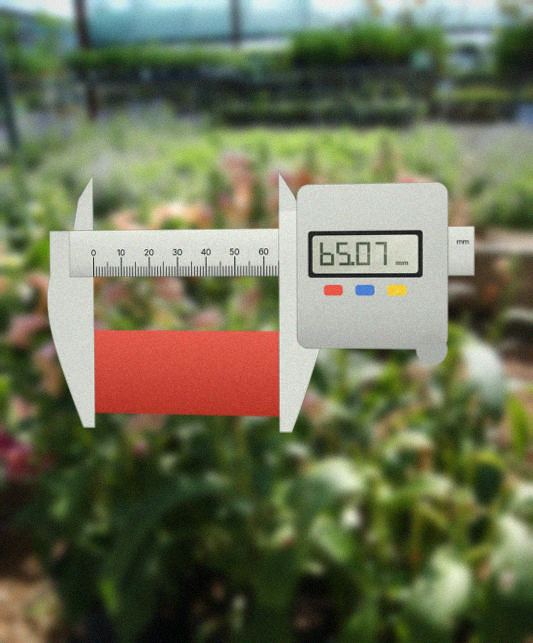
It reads **65.07** mm
